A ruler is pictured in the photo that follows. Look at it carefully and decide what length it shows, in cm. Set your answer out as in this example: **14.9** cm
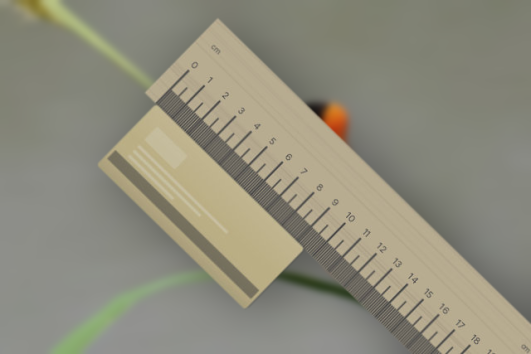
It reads **9.5** cm
